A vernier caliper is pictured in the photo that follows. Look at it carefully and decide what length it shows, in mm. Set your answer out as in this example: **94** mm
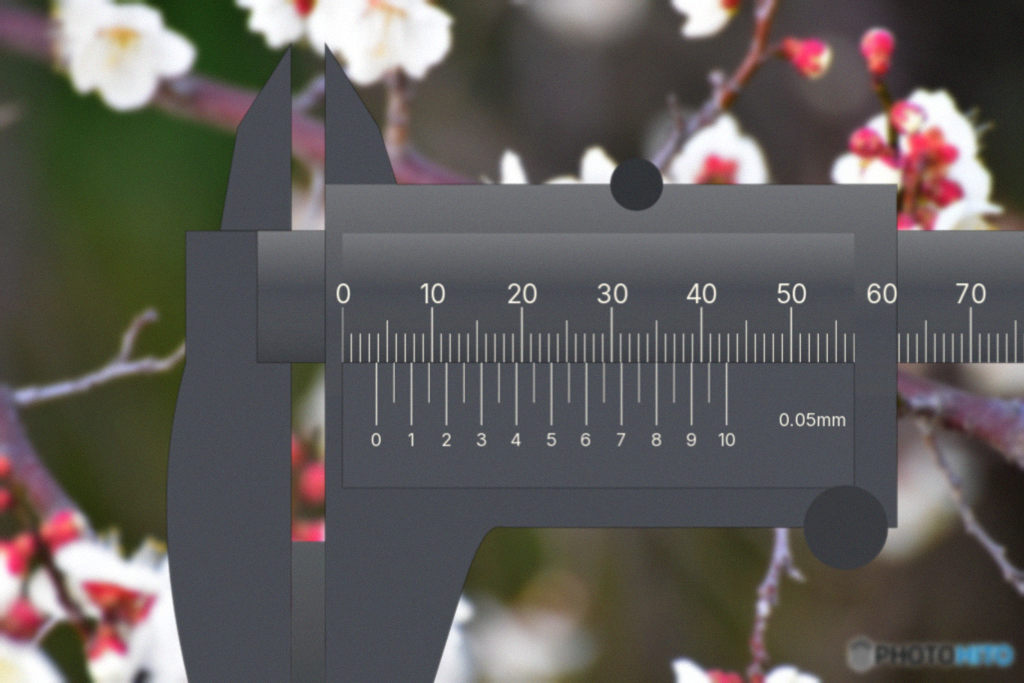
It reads **3.8** mm
